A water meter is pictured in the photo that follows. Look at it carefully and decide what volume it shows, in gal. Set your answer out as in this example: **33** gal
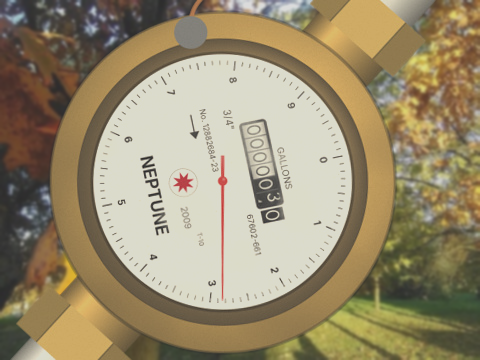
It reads **32.8** gal
